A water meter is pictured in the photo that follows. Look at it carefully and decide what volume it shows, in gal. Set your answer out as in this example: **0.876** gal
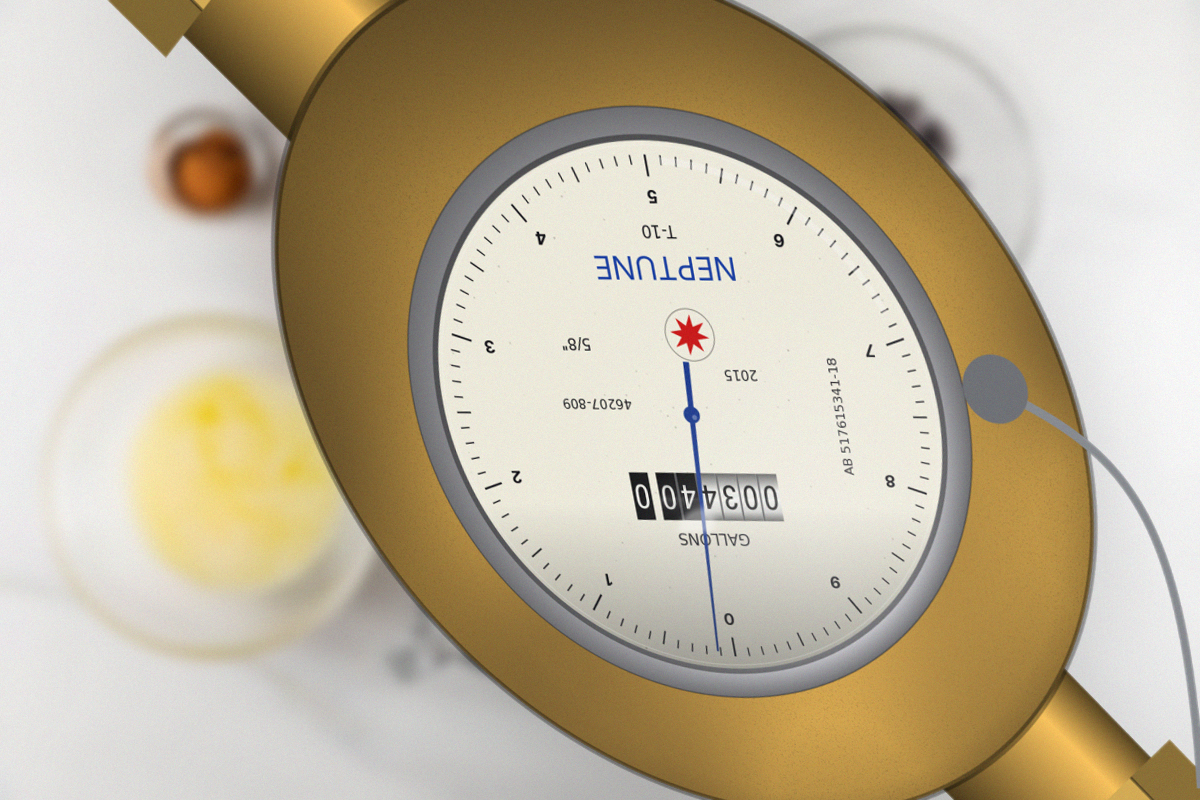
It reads **34400.1** gal
